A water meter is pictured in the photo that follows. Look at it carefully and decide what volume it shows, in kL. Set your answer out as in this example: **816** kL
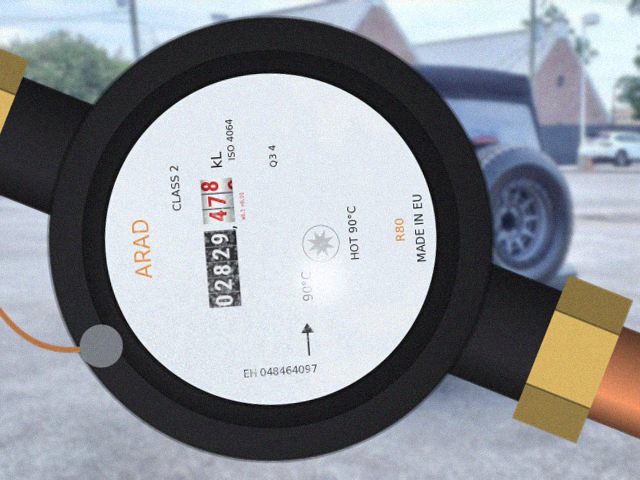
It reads **2829.478** kL
